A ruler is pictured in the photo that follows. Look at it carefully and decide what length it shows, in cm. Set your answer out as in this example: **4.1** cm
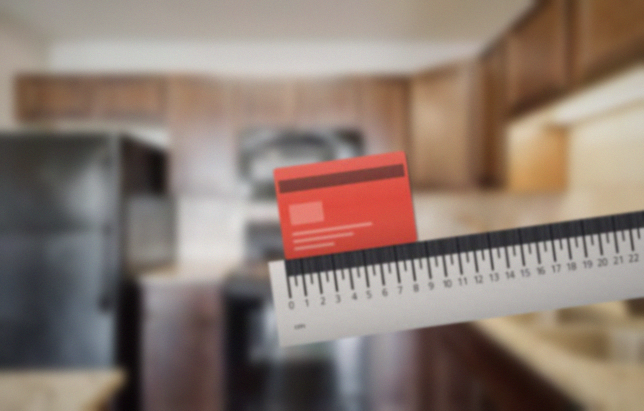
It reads **8.5** cm
